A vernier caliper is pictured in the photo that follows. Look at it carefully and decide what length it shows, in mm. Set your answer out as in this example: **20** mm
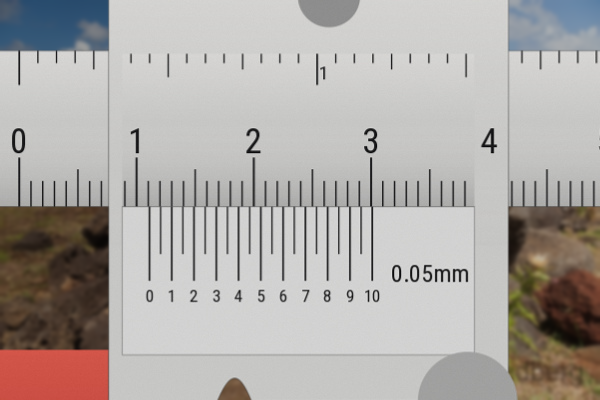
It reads **11.1** mm
